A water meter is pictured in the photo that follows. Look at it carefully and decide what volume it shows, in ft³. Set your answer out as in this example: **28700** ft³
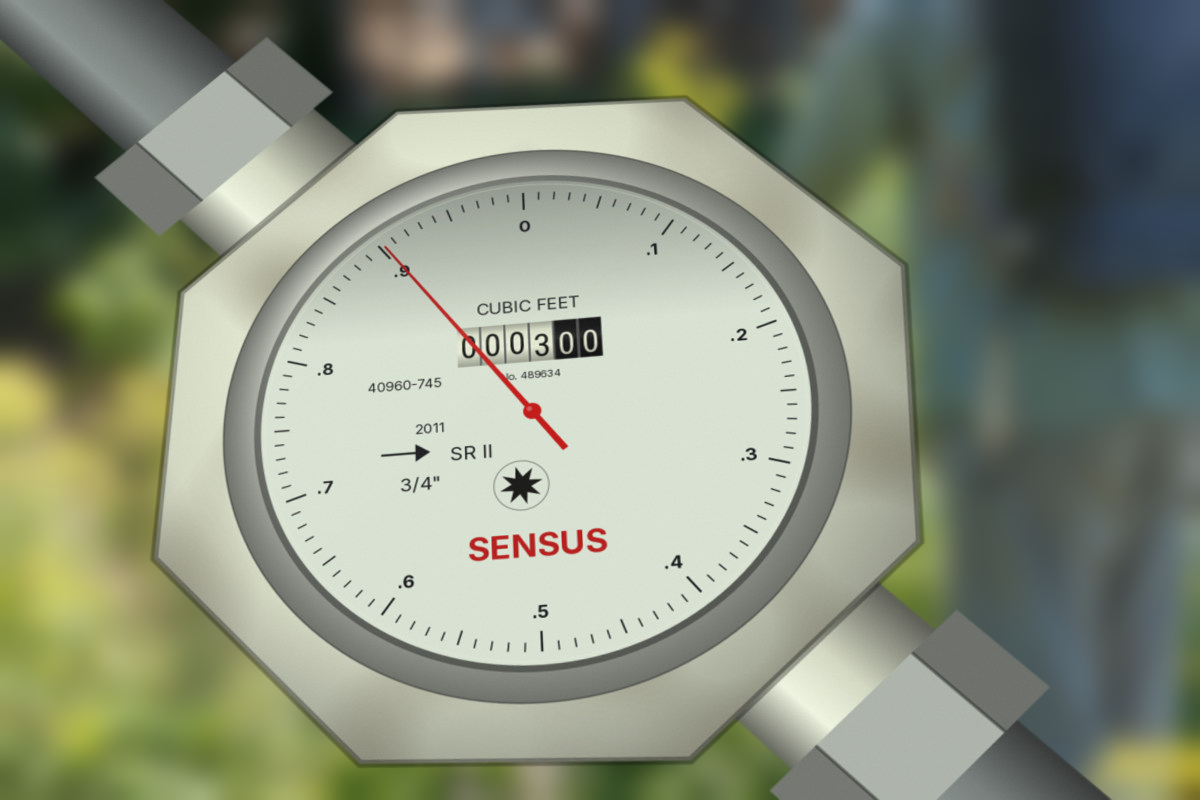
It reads **299.90** ft³
